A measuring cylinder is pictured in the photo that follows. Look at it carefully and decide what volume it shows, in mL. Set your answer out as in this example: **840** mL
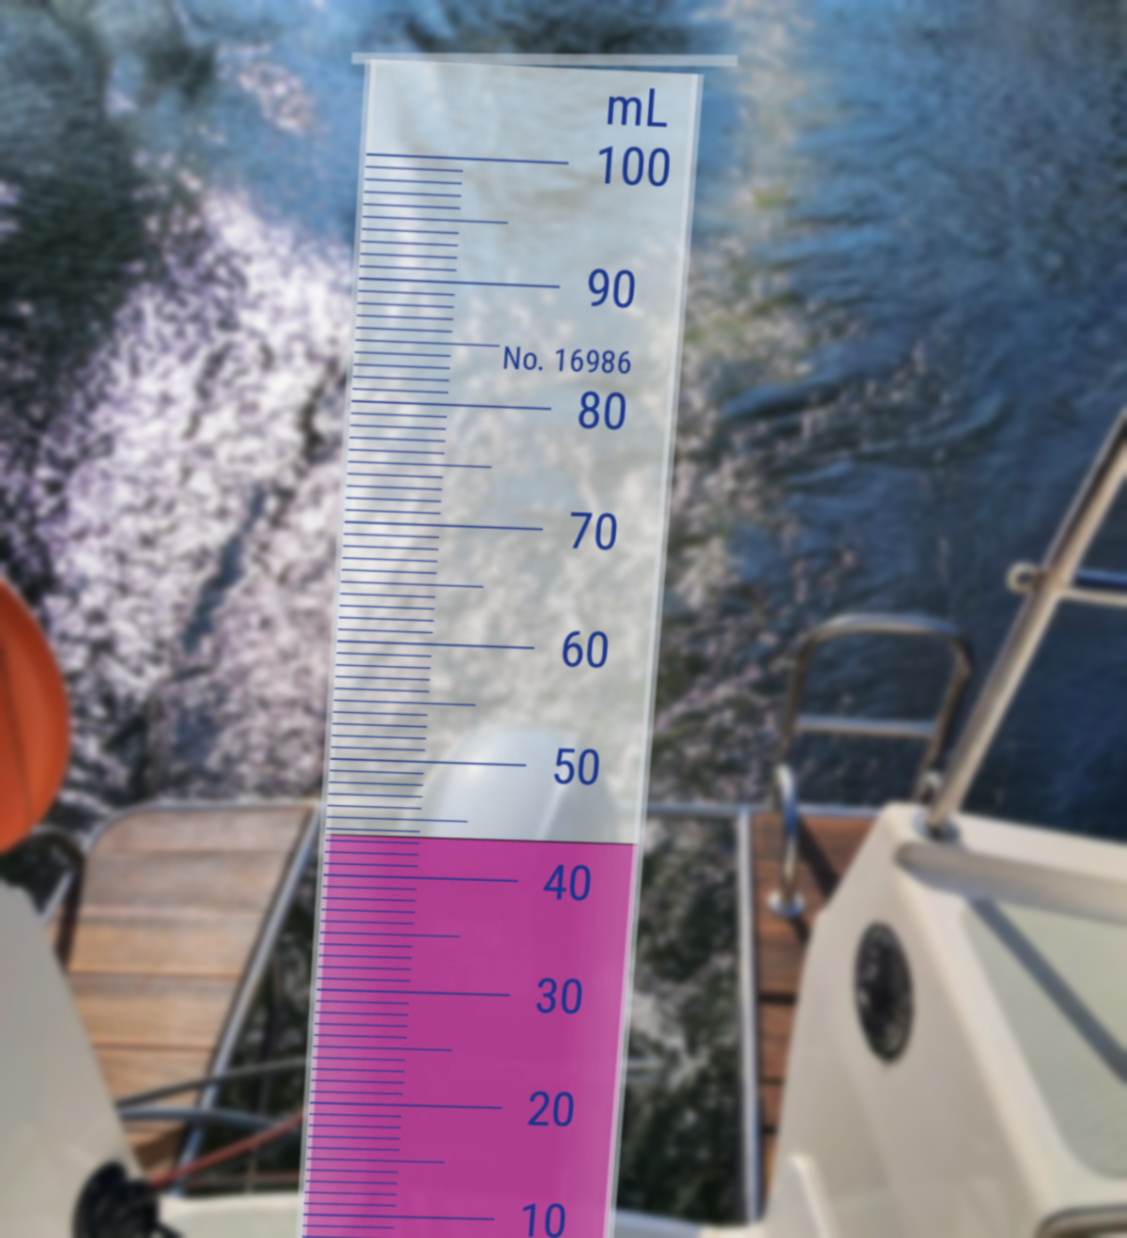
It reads **43.5** mL
